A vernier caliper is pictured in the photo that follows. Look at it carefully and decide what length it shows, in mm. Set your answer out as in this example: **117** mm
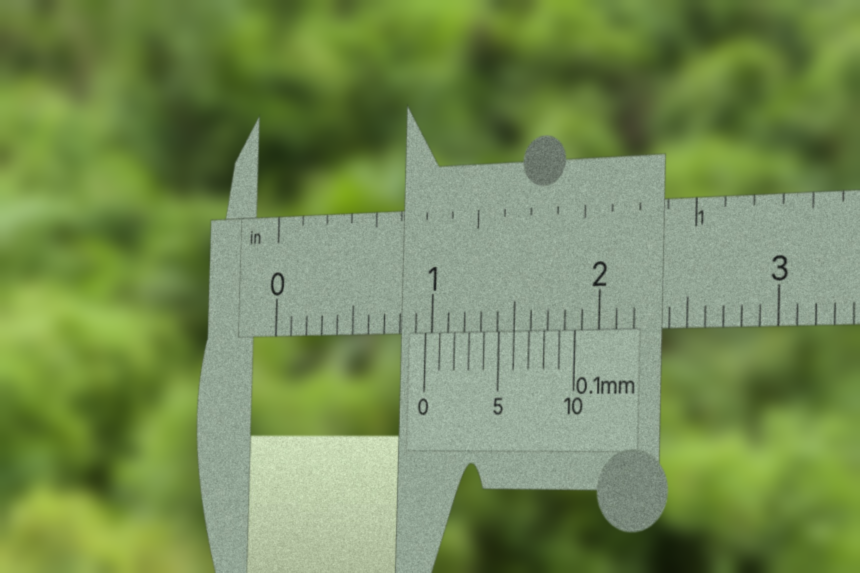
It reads **9.6** mm
